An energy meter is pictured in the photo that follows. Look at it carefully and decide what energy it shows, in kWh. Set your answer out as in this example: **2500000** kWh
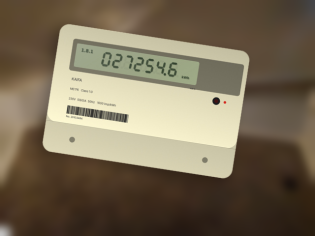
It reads **27254.6** kWh
